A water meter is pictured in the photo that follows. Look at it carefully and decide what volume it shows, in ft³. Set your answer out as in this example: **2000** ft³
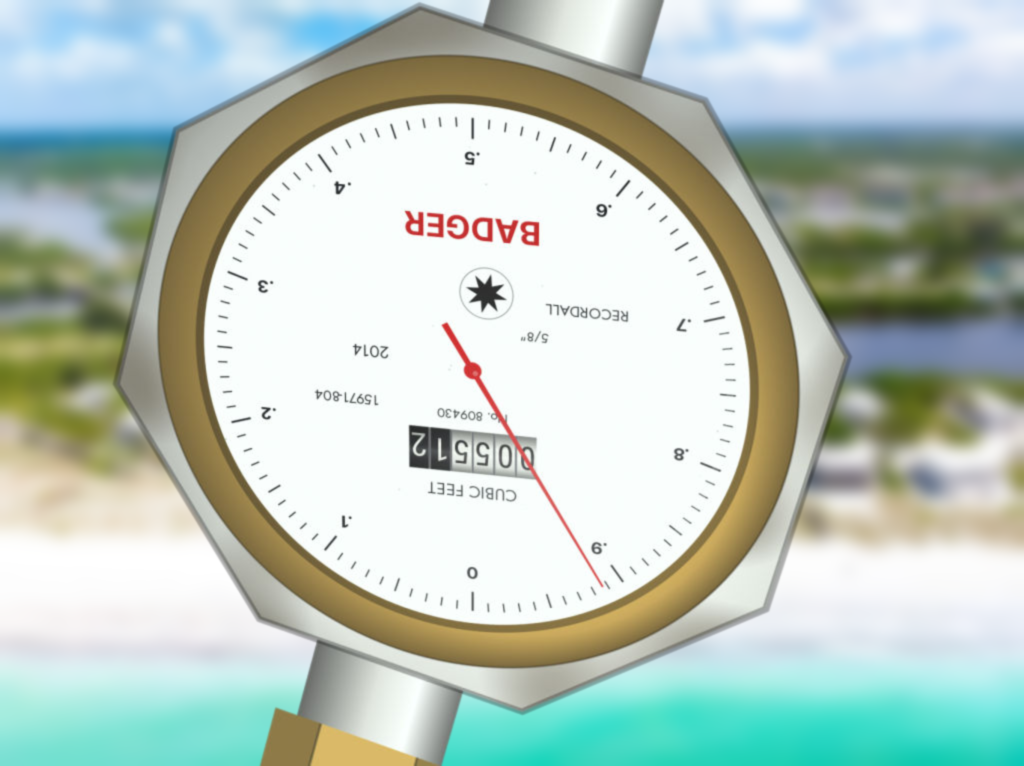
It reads **5511.91** ft³
